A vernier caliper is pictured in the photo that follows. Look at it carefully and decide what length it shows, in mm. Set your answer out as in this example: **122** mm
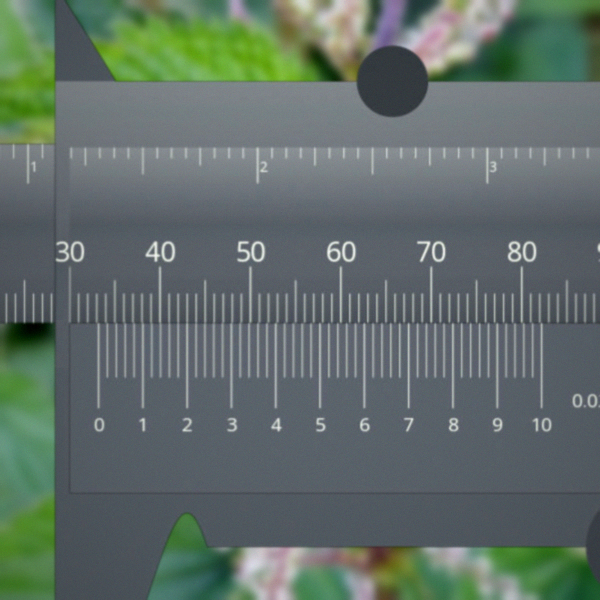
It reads **33.2** mm
